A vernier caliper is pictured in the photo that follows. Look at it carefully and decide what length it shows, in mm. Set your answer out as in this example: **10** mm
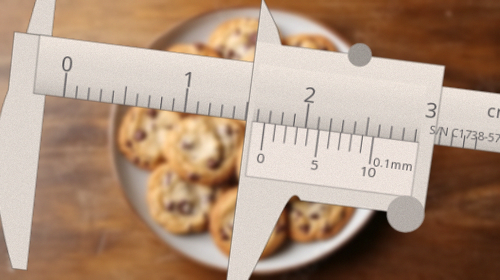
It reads **16.6** mm
